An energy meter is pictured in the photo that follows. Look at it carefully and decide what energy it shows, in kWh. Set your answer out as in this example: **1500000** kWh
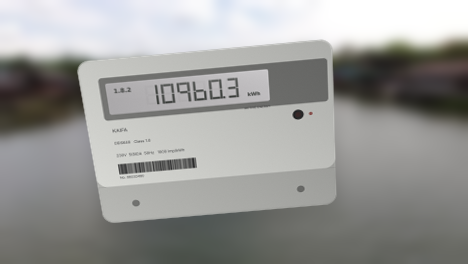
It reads **10960.3** kWh
